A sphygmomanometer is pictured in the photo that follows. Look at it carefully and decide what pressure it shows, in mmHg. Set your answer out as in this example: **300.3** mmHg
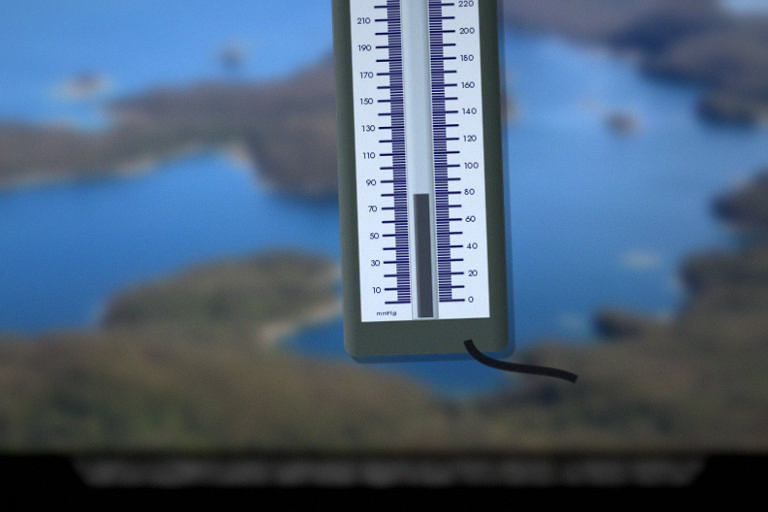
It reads **80** mmHg
